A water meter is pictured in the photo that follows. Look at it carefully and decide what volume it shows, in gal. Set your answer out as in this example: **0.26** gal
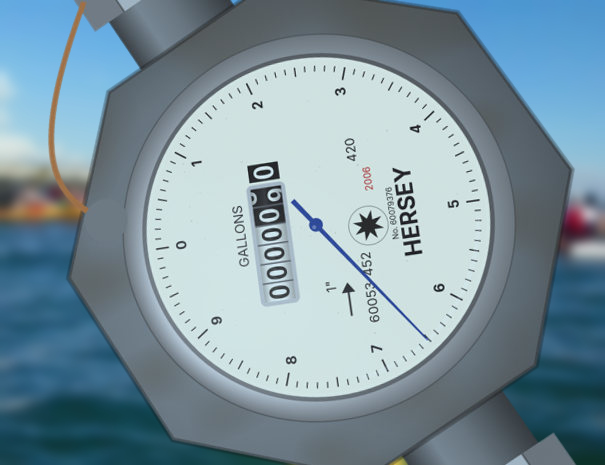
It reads **86.5** gal
